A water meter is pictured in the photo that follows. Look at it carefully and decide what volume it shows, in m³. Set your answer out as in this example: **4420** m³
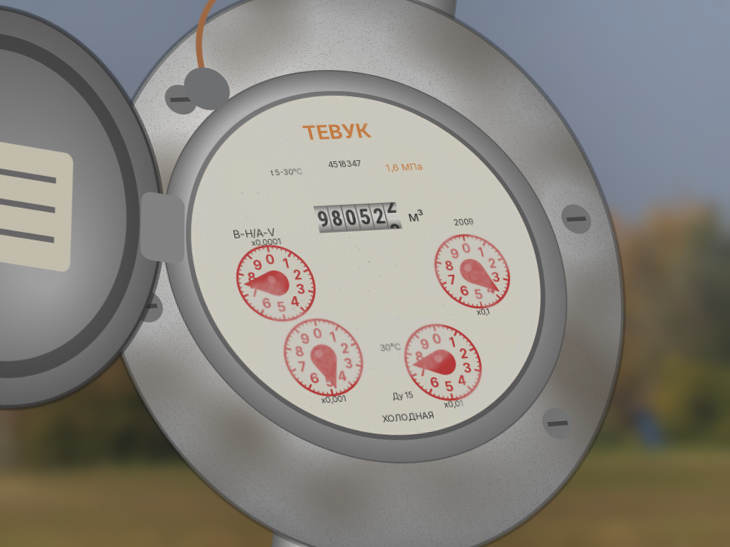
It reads **980522.3747** m³
